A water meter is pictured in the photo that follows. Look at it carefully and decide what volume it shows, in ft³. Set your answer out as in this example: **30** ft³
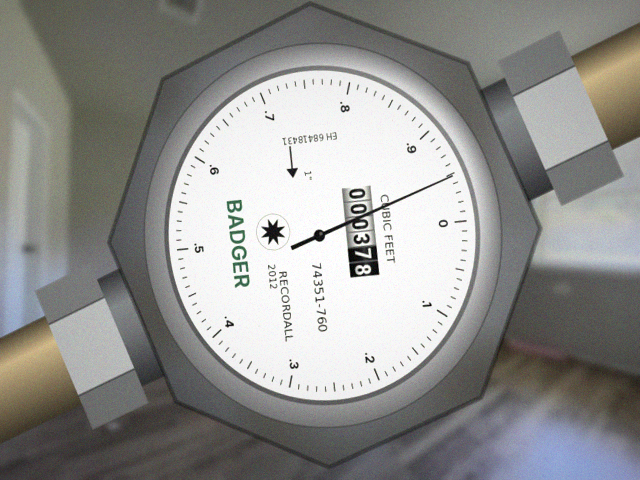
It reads **377.95** ft³
